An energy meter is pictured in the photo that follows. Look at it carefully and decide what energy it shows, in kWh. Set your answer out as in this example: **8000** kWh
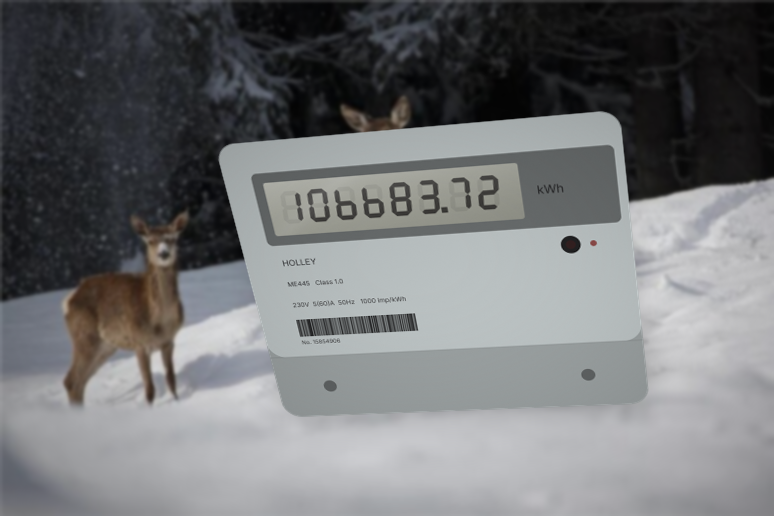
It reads **106683.72** kWh
